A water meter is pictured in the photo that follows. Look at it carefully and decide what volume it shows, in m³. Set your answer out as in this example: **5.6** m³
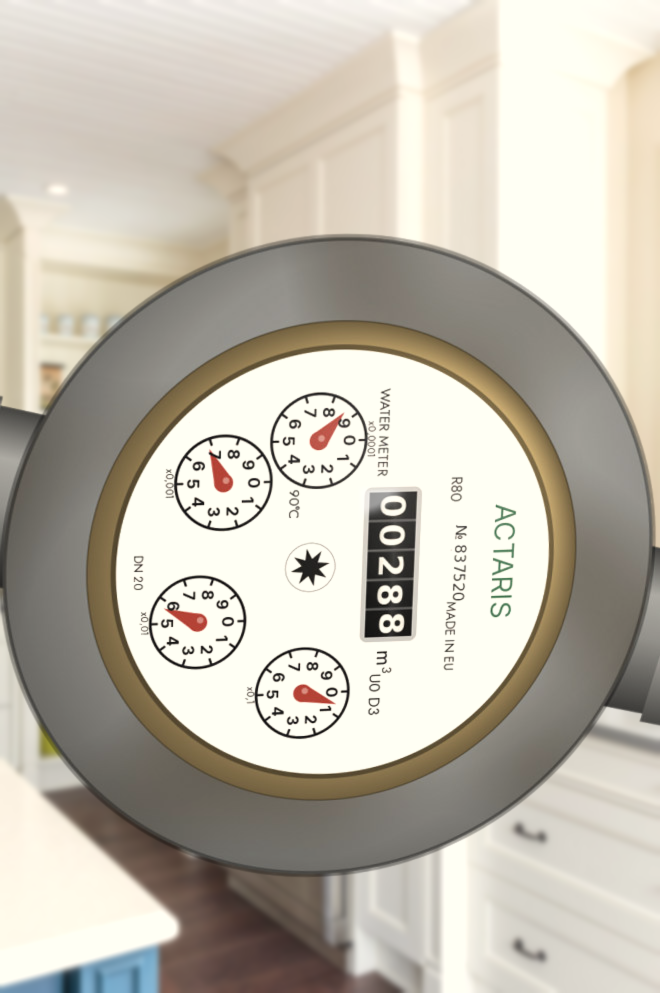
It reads **288.0568** m³
